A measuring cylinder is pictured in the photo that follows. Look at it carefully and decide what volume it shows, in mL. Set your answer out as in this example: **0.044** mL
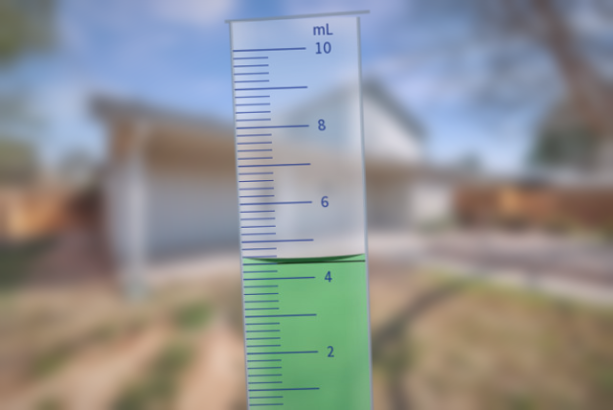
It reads **4.4** mL
